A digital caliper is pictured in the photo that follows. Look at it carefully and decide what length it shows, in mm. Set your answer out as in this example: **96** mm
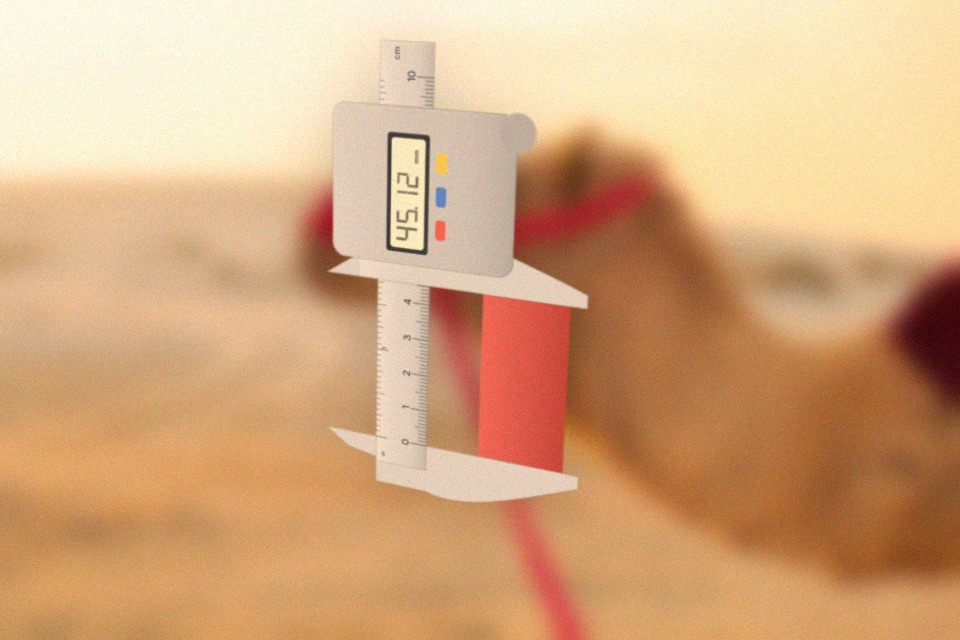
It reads **45.12** mm
